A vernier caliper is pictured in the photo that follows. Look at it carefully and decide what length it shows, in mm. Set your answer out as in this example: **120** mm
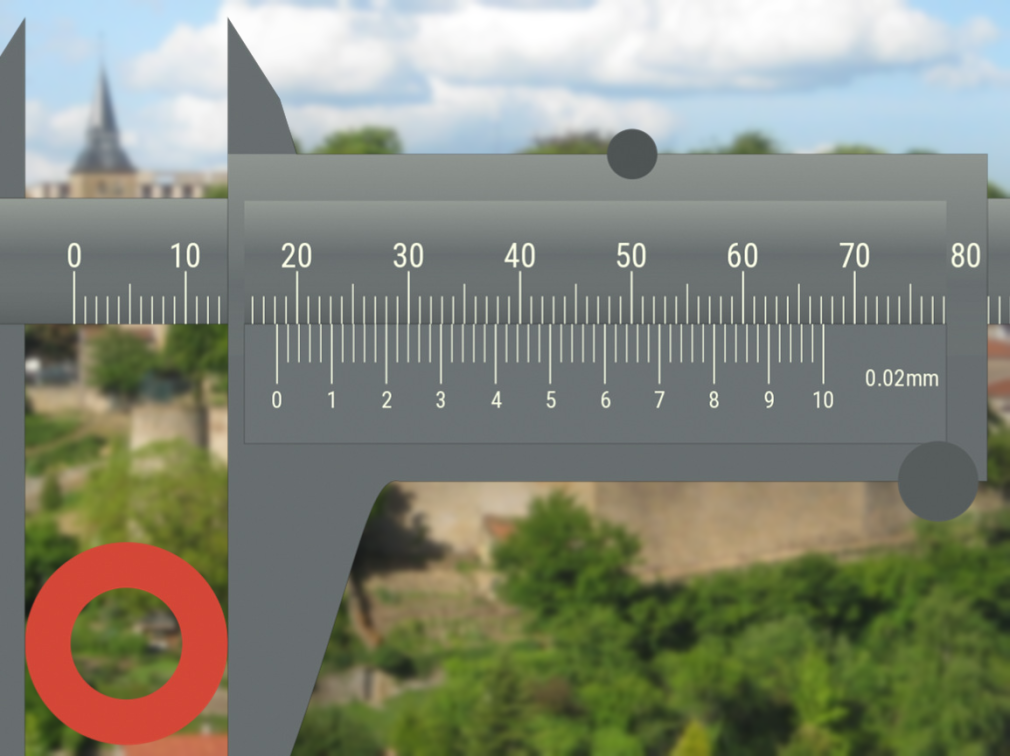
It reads **18.2** mm
